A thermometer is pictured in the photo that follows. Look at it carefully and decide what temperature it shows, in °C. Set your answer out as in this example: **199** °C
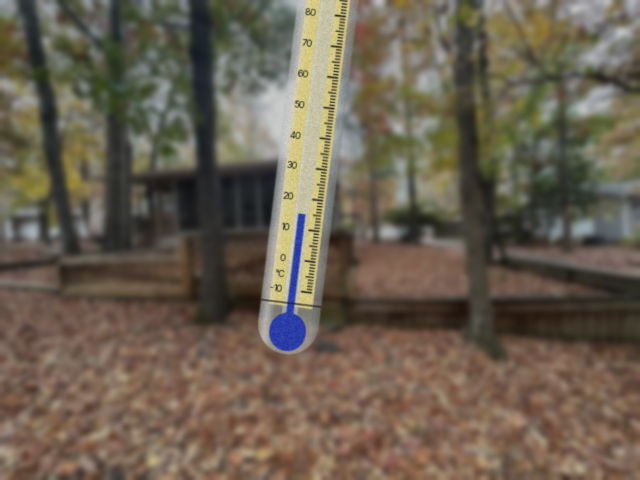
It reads **15** °C
